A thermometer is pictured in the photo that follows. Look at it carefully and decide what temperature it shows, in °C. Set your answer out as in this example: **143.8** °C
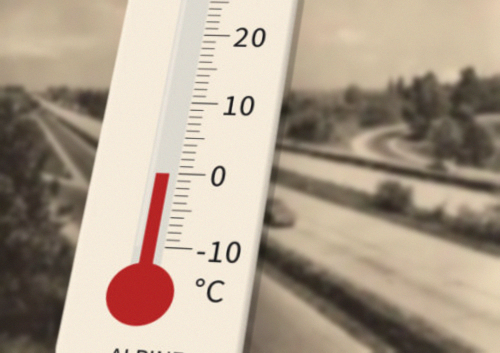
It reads **0** °C
